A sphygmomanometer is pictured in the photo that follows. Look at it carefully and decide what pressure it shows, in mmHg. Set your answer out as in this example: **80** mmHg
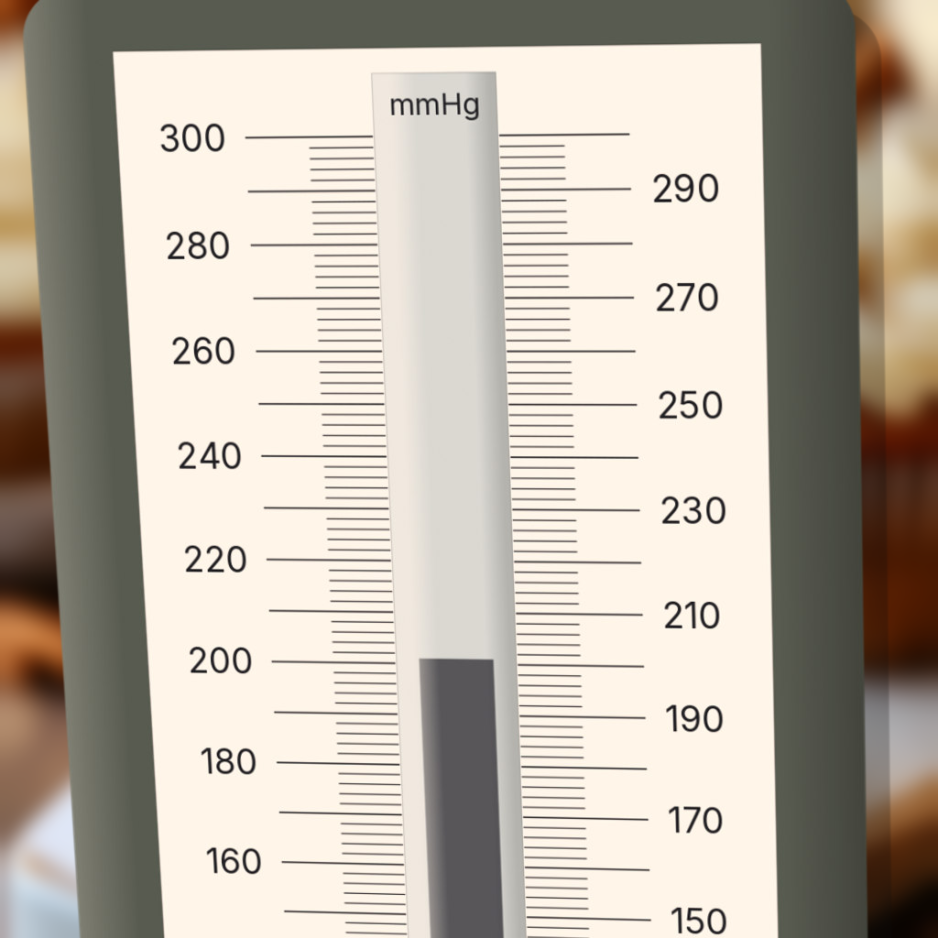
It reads **201** mmHg
